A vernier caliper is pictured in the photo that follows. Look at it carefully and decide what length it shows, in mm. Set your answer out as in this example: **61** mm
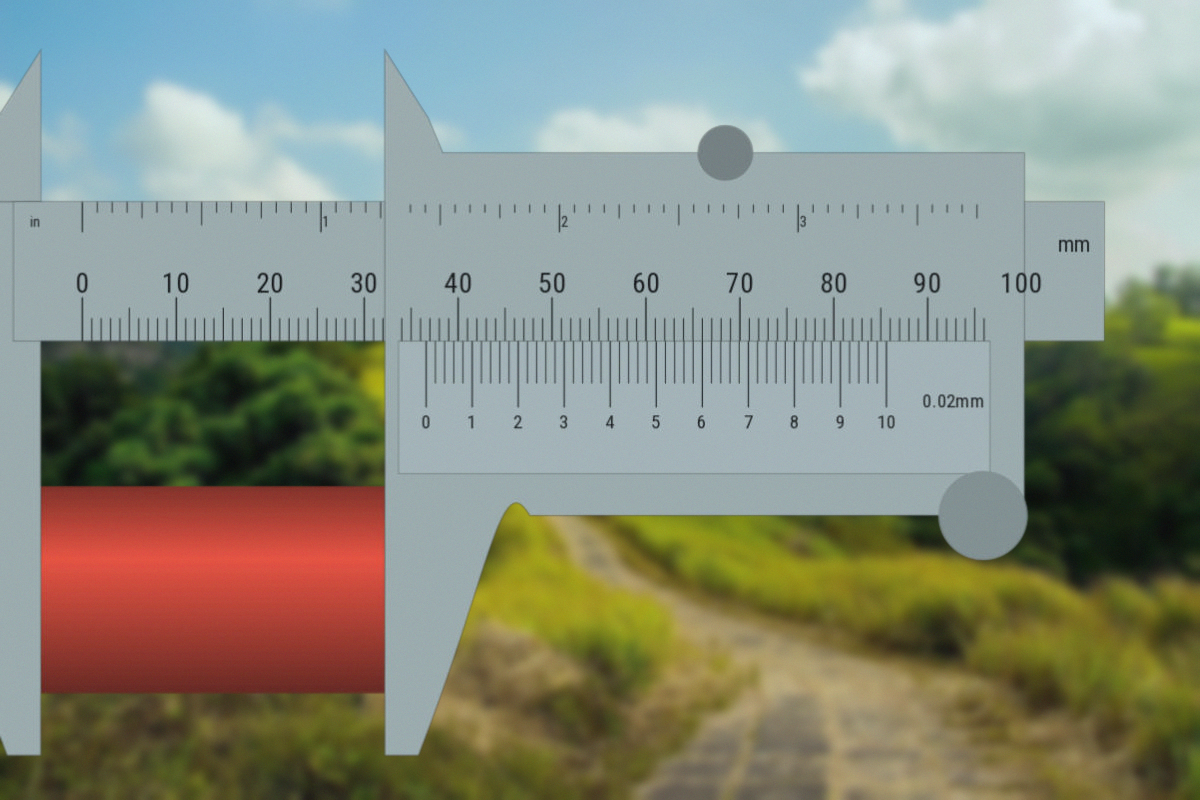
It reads **36.6** mm
